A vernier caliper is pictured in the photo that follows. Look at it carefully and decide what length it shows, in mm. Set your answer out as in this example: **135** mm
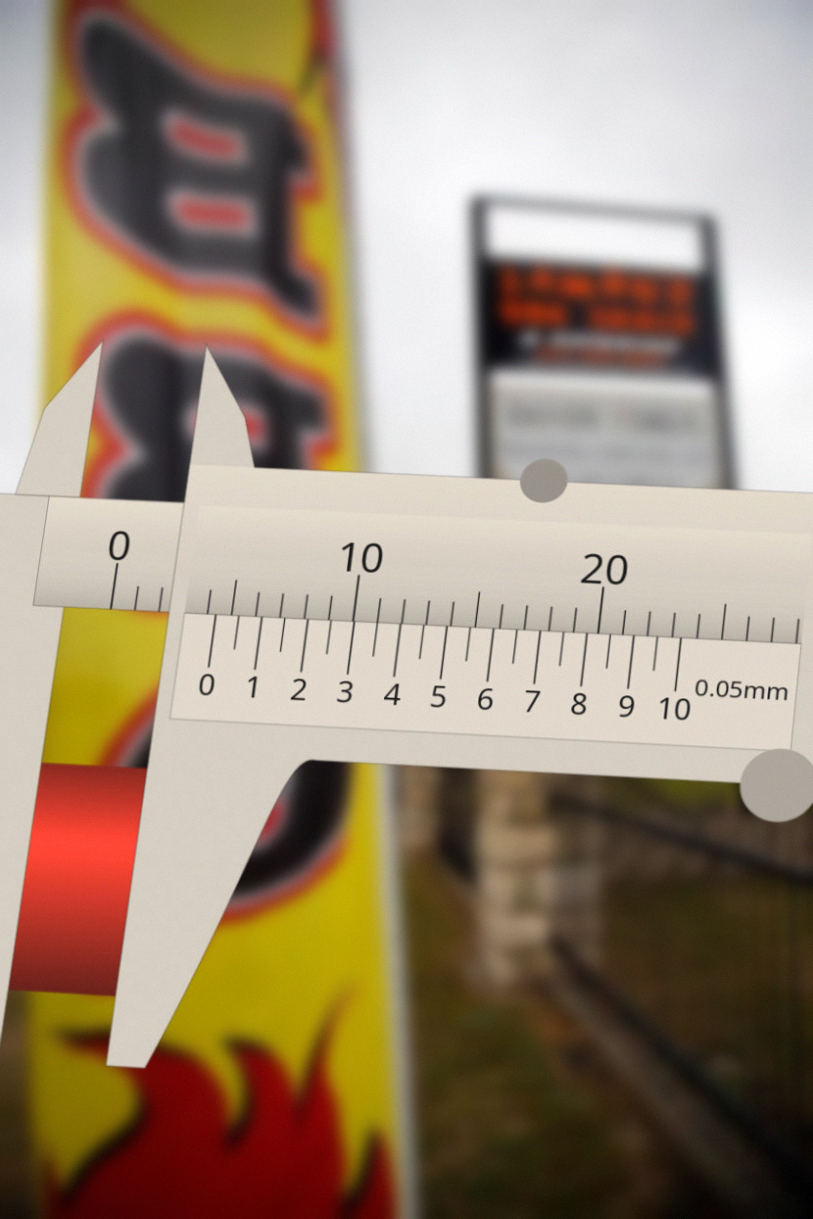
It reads **4.35** mm
